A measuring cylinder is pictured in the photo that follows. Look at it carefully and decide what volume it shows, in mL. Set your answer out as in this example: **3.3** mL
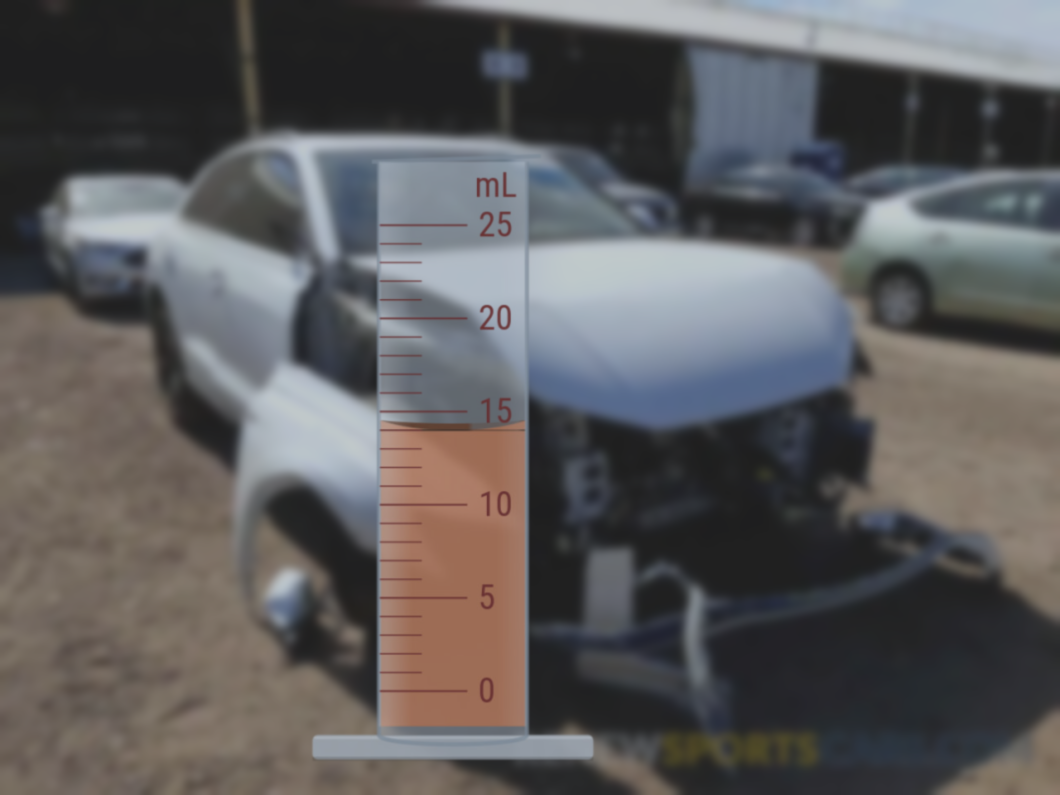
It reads **14** mL
